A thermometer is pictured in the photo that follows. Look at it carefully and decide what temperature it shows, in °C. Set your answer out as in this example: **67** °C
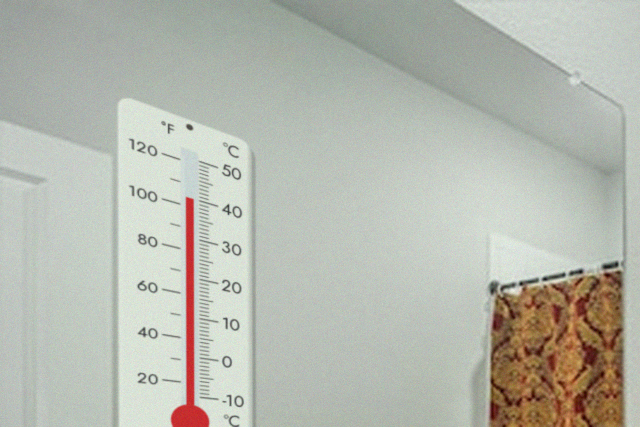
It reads **40** °C
